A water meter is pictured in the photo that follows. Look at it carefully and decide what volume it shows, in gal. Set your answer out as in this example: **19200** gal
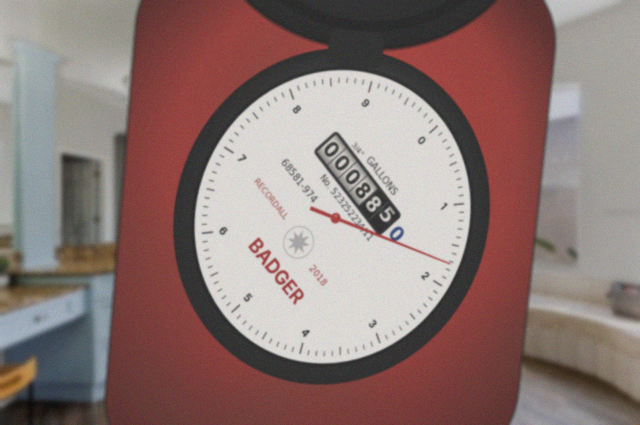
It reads **8851.7** gal
